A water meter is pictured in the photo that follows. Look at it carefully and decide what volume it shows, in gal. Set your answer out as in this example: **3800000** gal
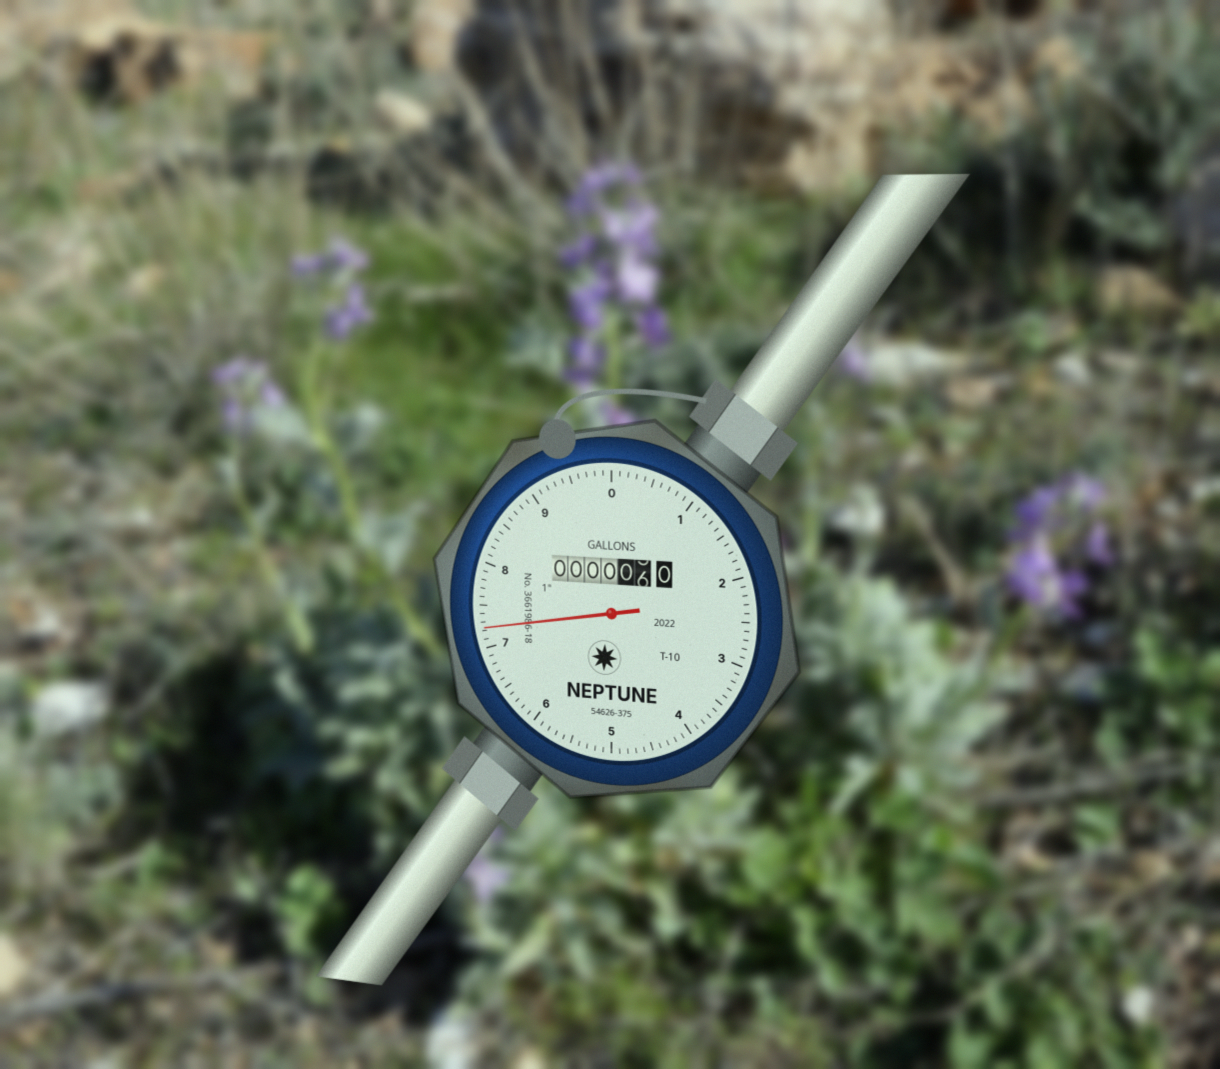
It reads **57.2** gal
